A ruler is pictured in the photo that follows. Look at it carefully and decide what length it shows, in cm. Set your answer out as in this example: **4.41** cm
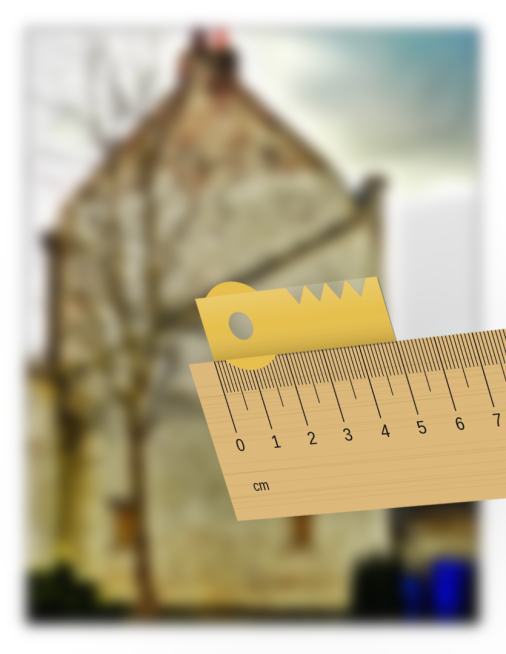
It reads **5** cm
